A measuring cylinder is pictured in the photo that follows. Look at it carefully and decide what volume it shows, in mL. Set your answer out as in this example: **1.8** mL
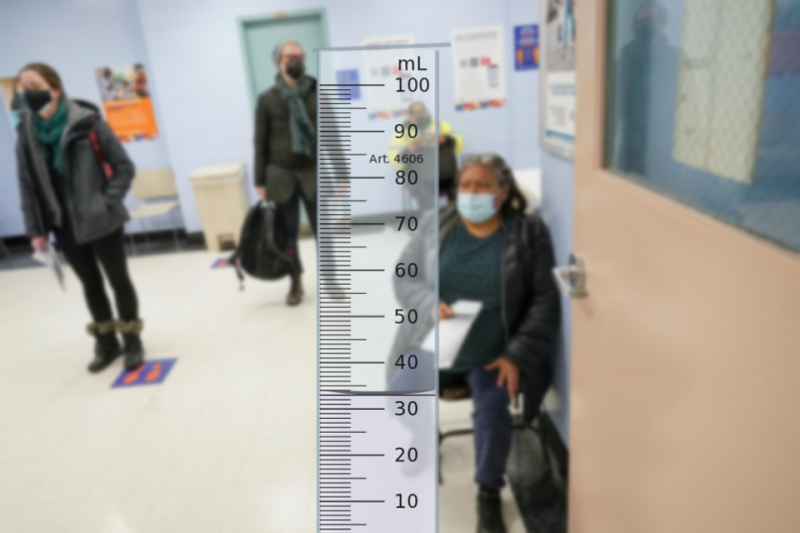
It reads **33** mL
